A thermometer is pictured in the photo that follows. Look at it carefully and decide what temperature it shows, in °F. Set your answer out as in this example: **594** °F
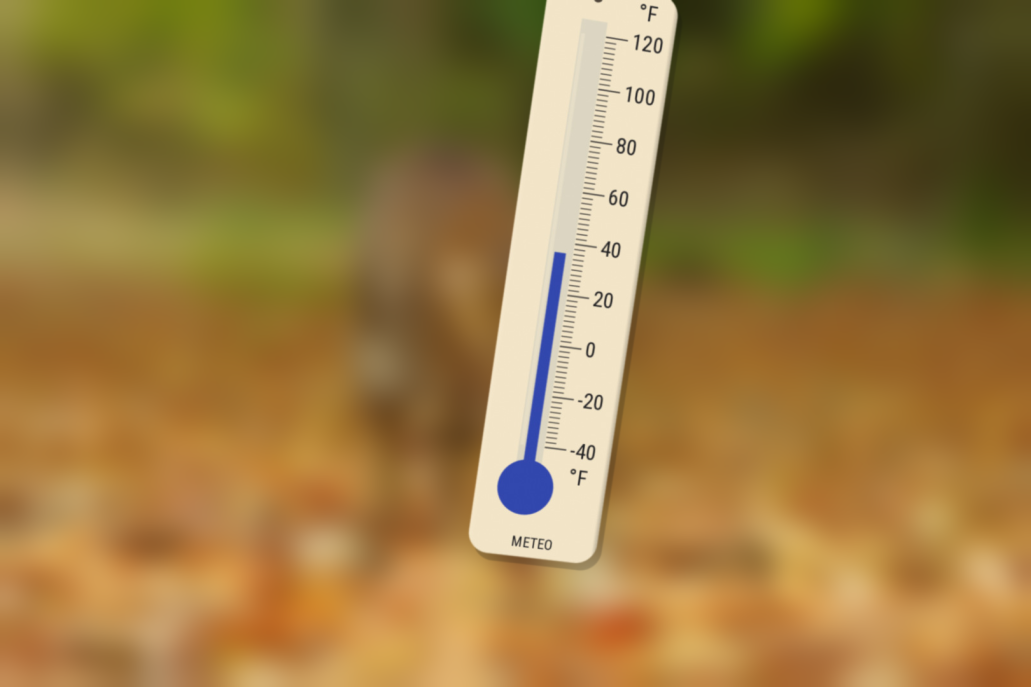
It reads **36** °F
